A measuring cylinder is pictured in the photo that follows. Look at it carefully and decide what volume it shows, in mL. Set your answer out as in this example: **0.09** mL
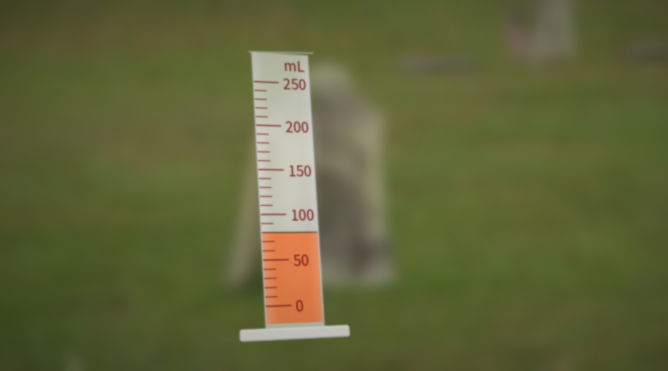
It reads **80** mL
